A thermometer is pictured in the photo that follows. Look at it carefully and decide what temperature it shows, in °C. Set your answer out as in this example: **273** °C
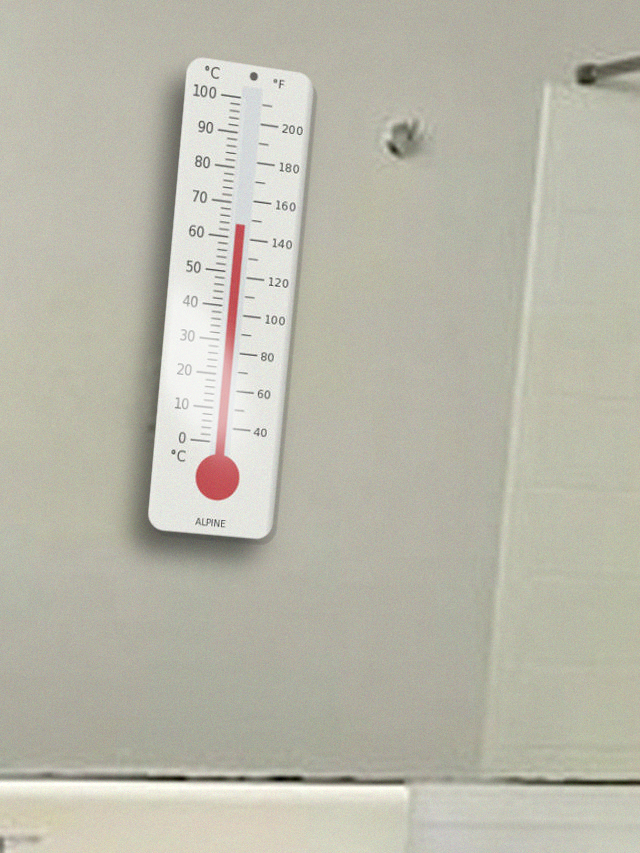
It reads **64** °C
